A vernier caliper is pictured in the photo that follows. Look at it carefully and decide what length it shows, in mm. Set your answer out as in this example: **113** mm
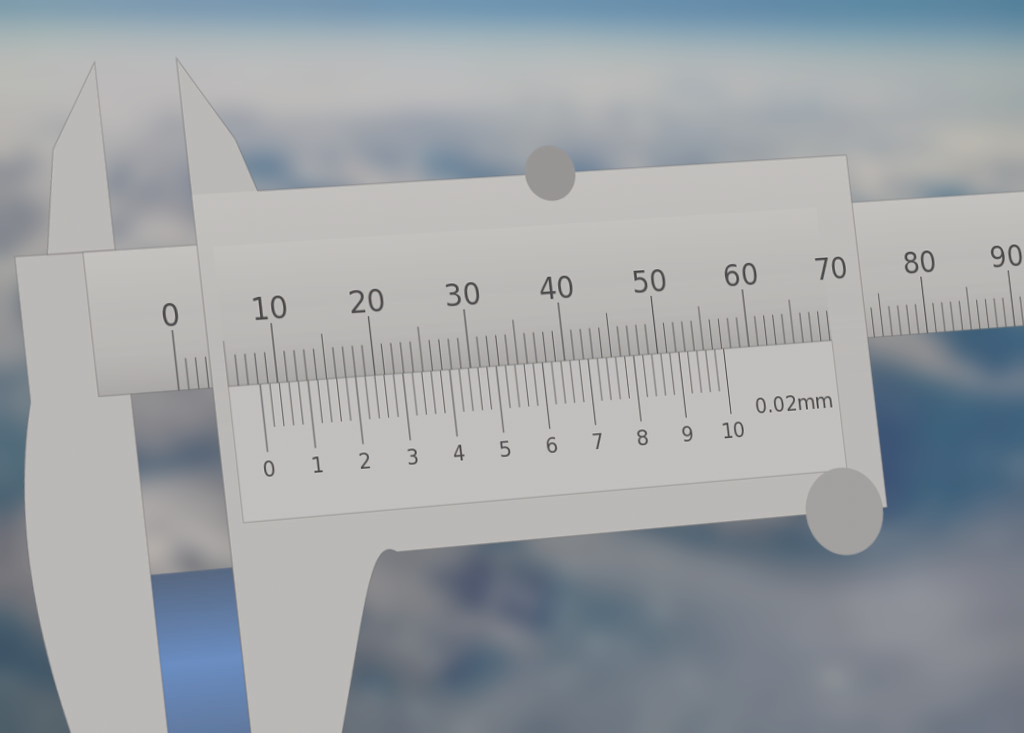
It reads **8.2** mm
